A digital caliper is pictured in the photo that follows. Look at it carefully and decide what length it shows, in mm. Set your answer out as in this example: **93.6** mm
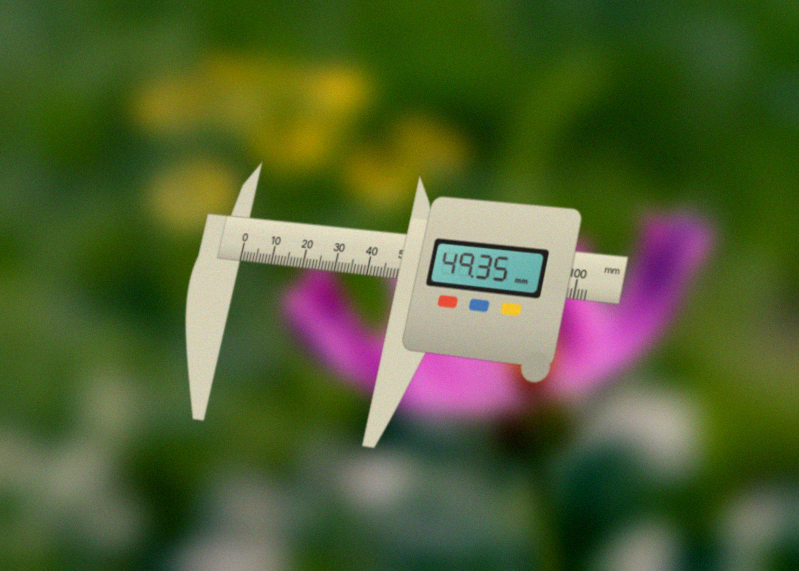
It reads **49.35** mm
